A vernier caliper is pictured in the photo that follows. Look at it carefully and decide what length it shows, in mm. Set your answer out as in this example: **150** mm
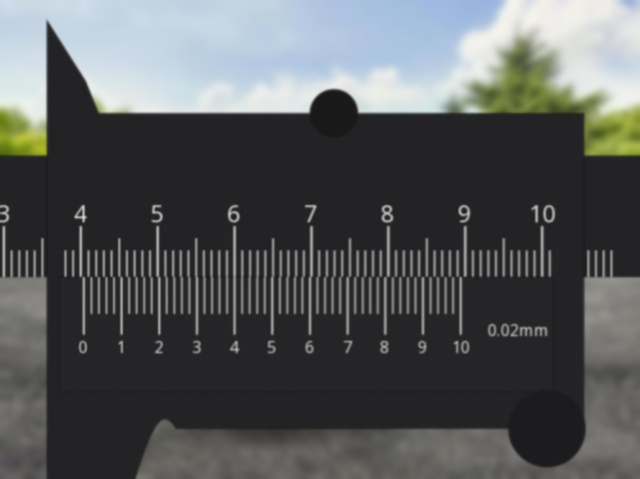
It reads **40.4** mm
